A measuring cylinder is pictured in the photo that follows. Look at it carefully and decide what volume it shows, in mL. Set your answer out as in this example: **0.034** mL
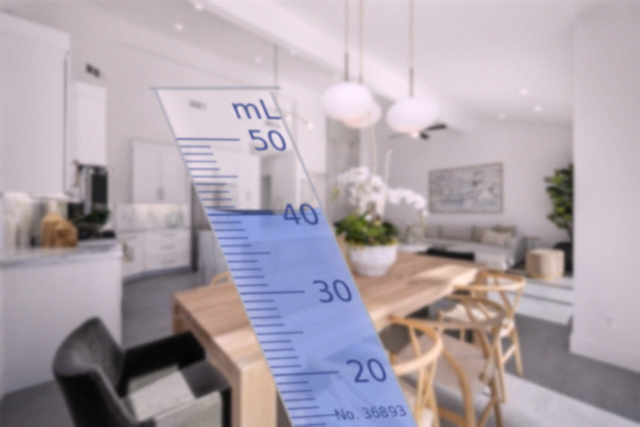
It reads **40** mL
